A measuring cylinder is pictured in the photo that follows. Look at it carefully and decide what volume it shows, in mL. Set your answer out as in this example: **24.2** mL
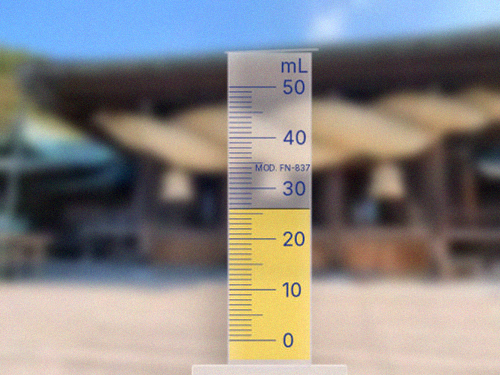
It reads **26** mL
